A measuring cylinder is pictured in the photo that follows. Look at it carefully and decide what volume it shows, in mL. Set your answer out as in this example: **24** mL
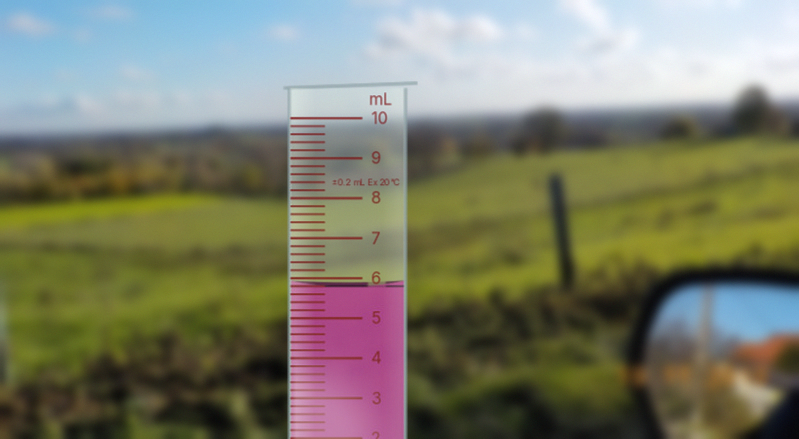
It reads **5.8** mL
